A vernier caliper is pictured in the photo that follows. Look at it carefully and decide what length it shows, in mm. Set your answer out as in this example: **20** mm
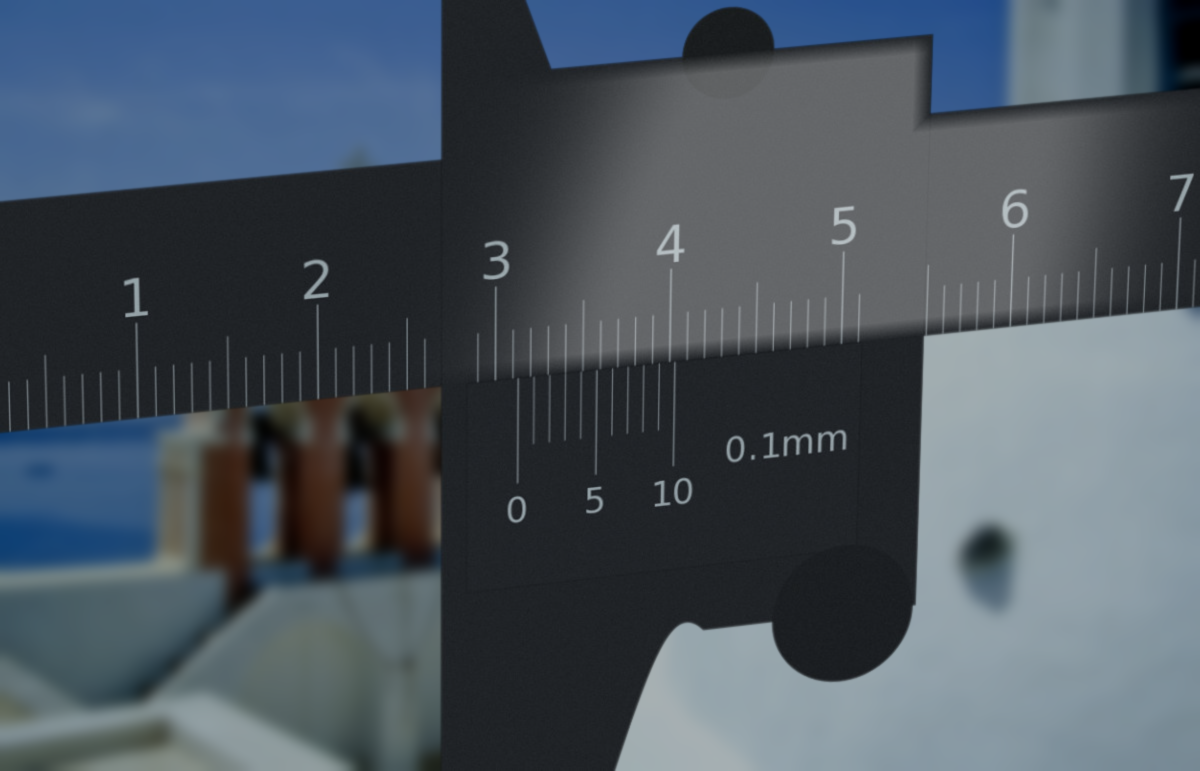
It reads **31.3** mm
